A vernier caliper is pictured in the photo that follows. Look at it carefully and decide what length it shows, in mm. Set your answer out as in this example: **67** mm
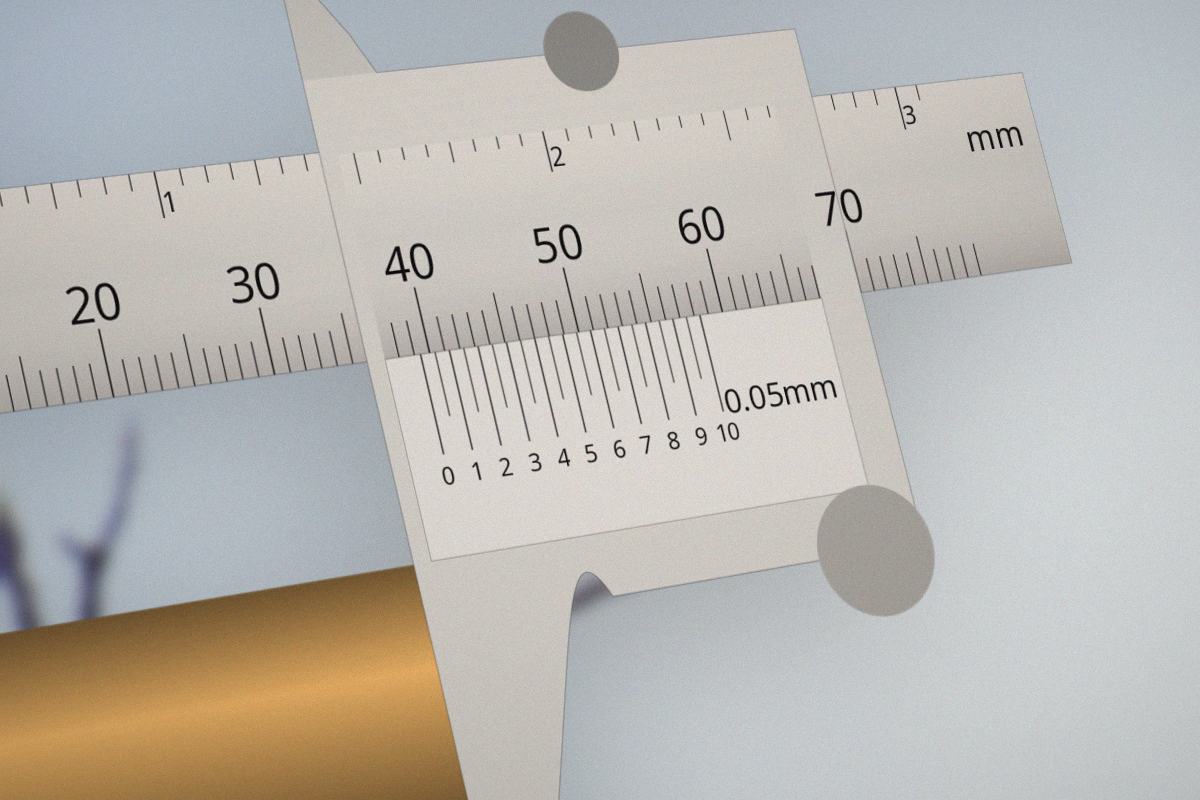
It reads **39.4** mm
